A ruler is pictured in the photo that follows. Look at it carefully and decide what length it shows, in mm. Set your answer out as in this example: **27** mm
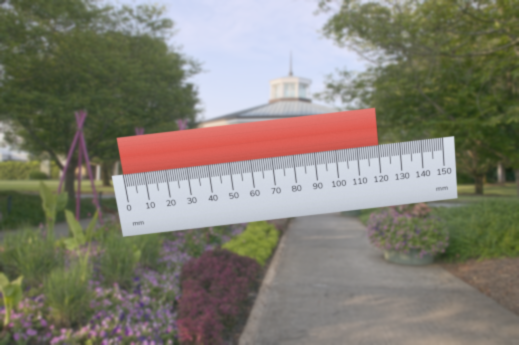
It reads **120** mm
